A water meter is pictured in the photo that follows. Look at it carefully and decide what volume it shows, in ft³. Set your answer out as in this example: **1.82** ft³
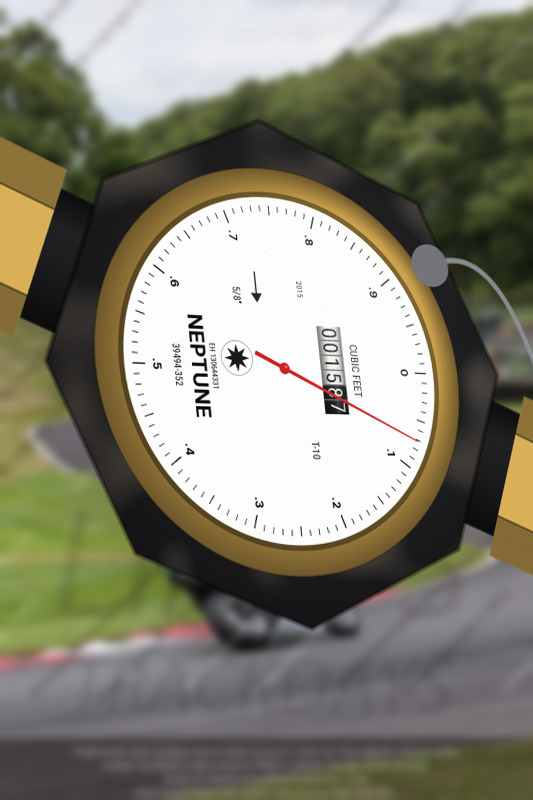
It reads **1587.07** ft³
